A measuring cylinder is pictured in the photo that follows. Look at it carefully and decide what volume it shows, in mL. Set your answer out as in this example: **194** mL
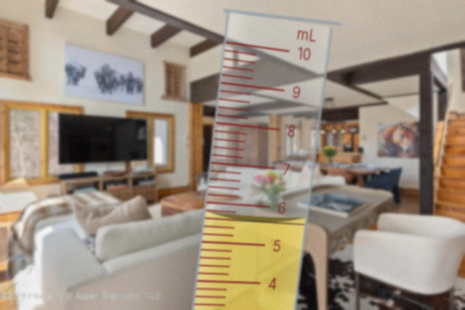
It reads **5.6** mL
